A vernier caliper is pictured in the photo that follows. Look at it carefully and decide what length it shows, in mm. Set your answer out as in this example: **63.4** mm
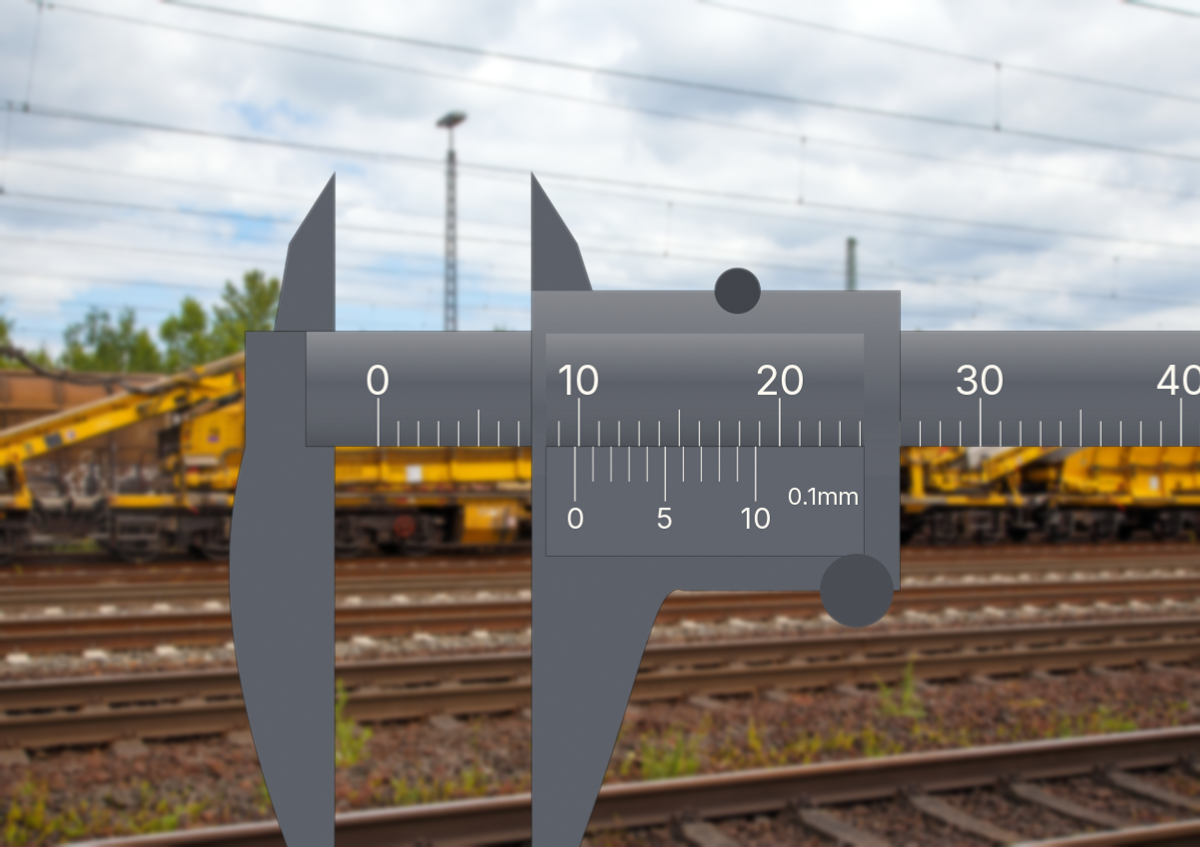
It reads **9.8** mm
